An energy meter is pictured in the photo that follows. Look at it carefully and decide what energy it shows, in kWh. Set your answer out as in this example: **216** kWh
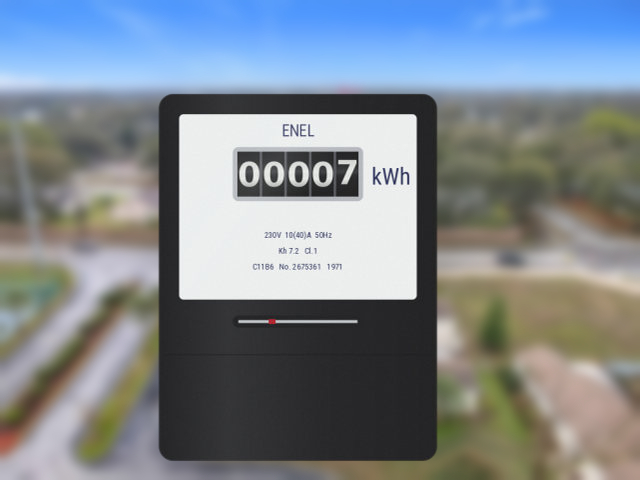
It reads **7** kWh
